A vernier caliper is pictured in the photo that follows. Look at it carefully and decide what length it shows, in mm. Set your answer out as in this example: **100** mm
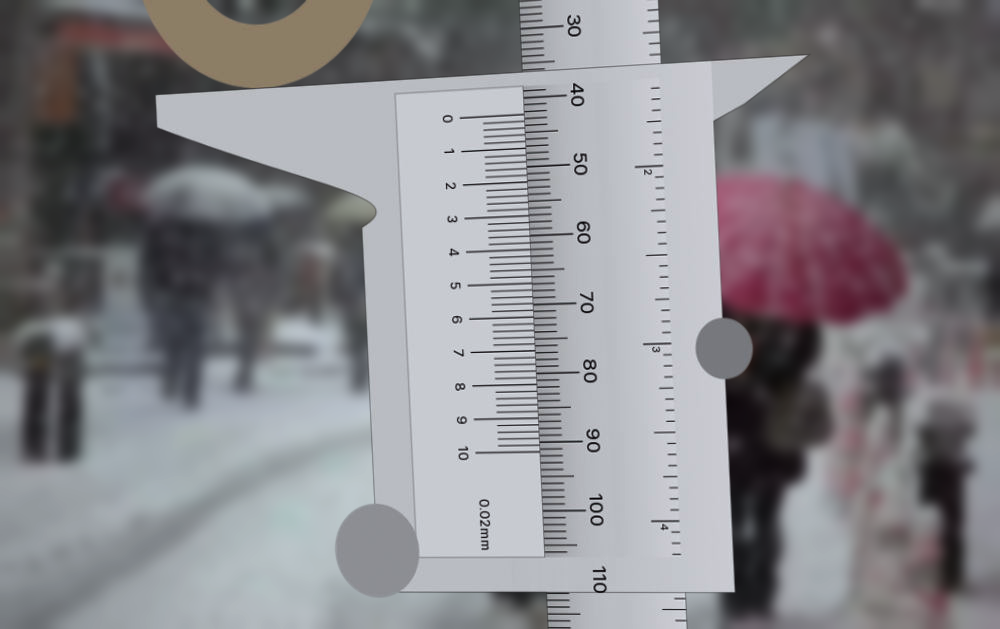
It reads **42.4** mm
